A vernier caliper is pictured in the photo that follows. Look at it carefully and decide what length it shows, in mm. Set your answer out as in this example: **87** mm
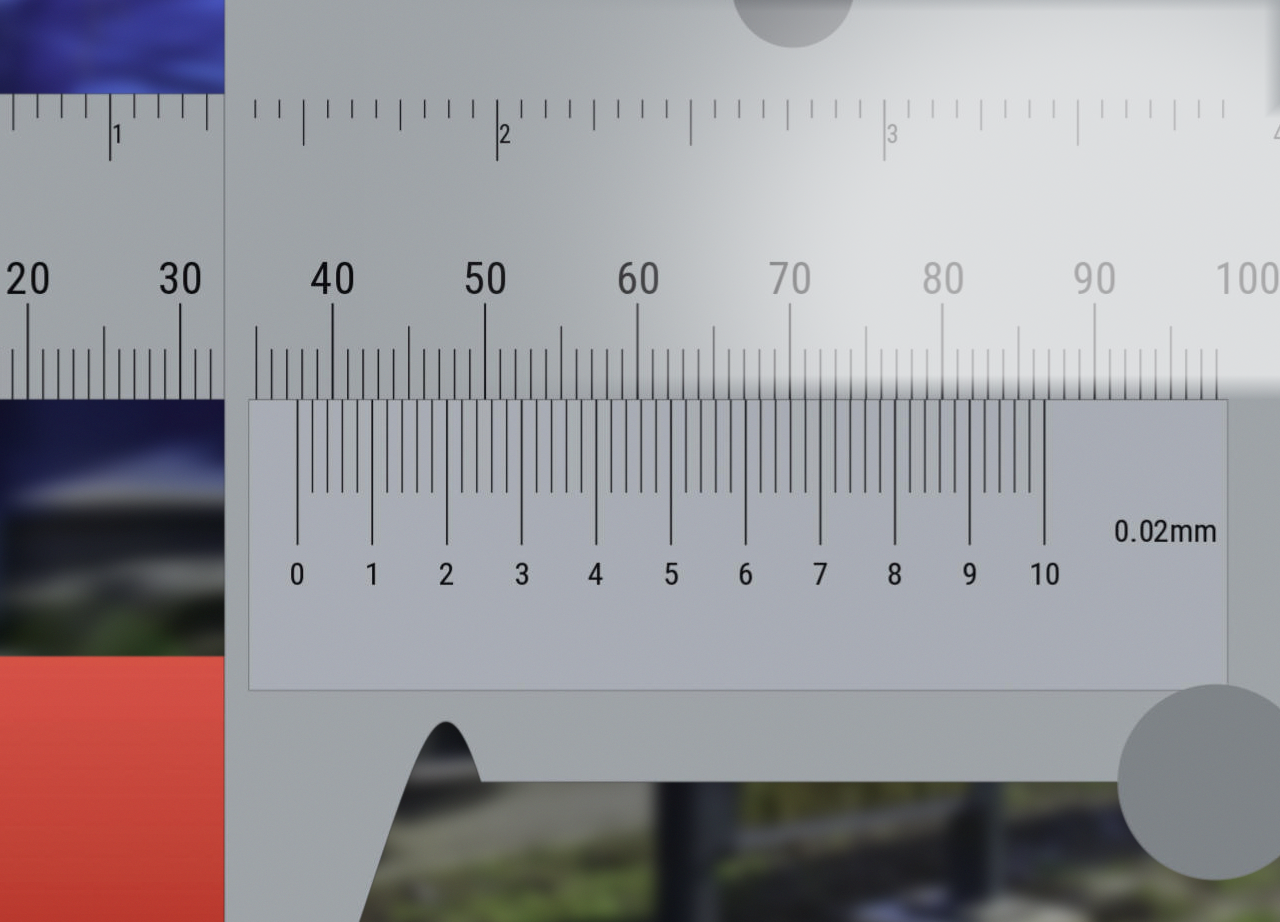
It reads **37.7** mm
